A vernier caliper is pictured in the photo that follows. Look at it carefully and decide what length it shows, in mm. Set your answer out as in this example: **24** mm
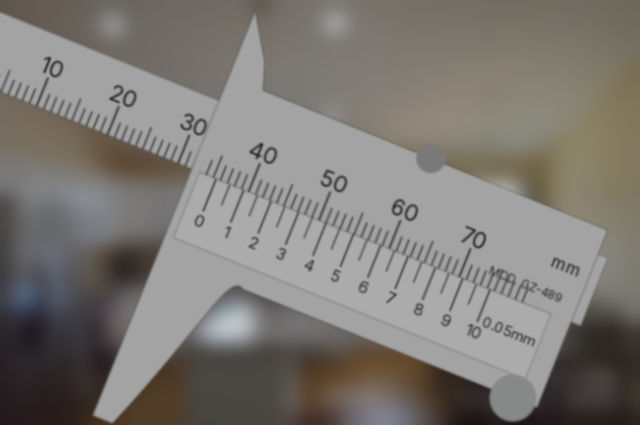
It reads **35.4** mm
